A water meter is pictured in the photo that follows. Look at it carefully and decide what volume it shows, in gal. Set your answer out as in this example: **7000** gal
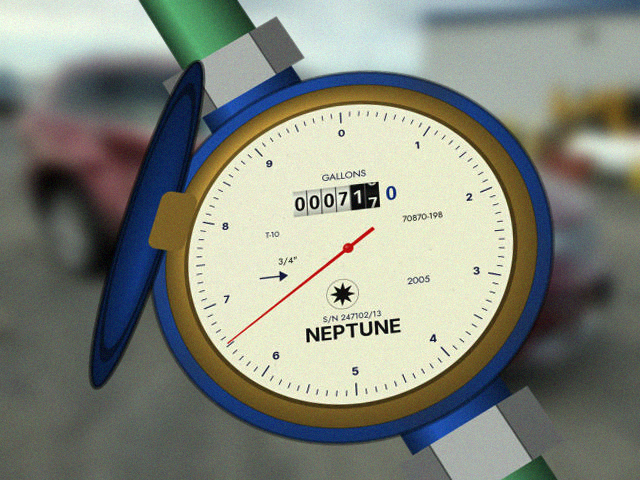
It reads **7166.5** gal
